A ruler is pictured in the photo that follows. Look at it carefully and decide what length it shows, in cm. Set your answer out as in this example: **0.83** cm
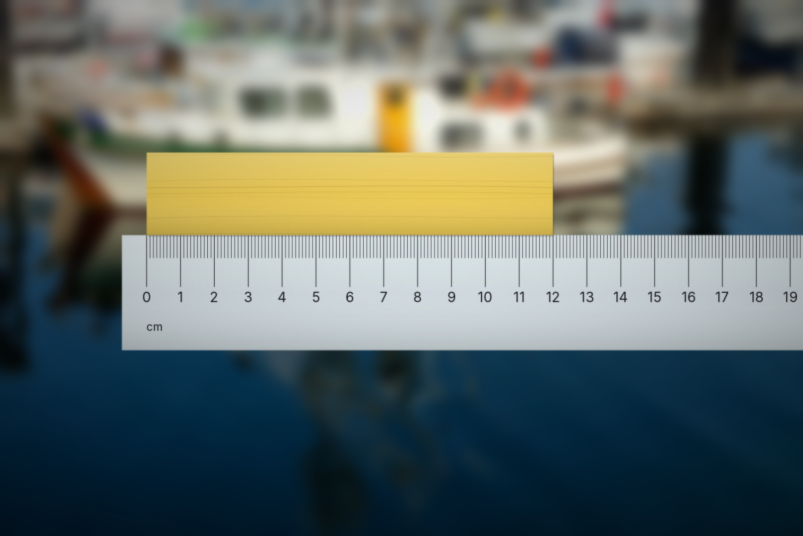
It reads **12** cm
